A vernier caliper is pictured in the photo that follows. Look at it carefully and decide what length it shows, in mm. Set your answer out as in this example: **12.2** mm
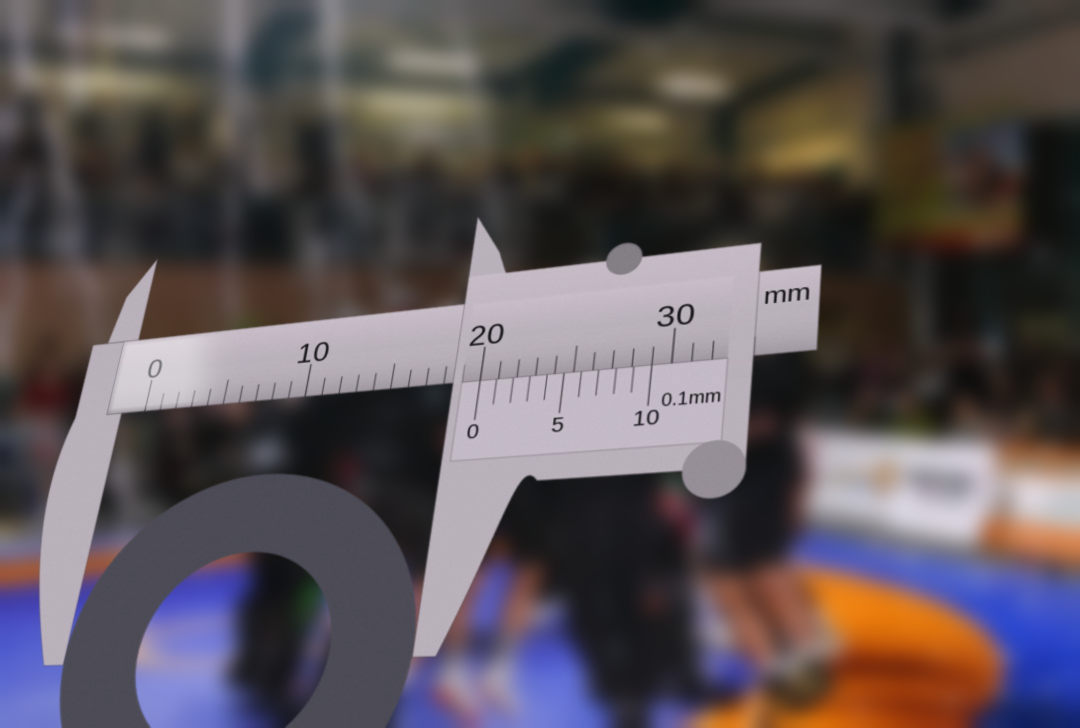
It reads **20.0** mm
